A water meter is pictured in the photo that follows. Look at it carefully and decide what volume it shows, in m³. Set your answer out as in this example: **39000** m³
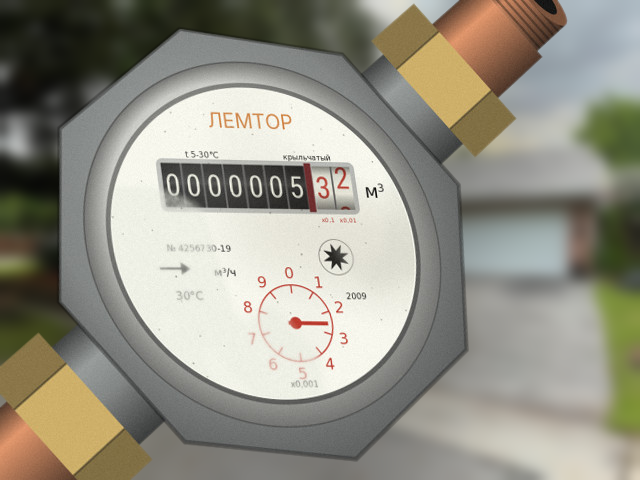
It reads **5.322** m³
